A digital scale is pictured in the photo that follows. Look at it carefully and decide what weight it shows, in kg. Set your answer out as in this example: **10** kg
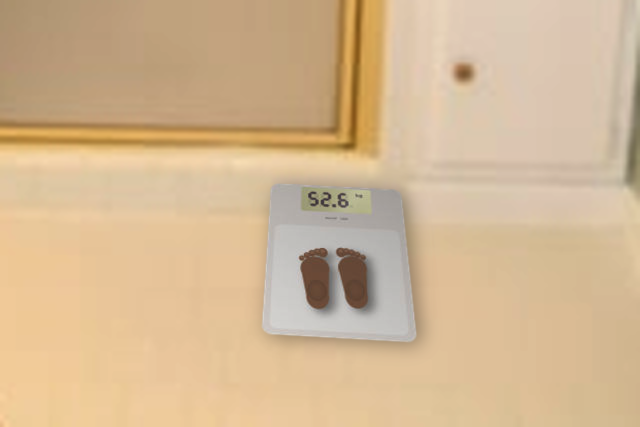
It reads **52.6** kg
